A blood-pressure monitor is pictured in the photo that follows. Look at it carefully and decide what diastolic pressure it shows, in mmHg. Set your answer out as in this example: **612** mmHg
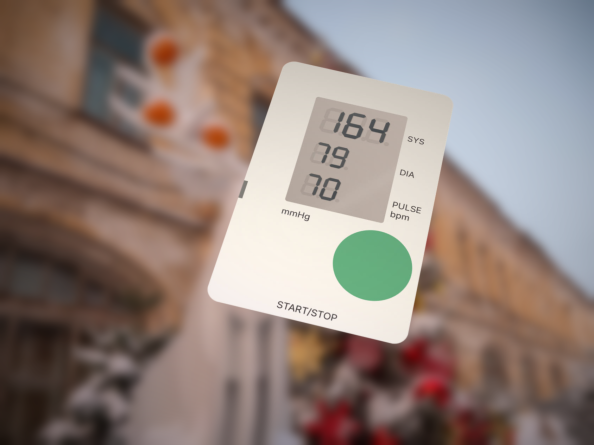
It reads **79** mmHg
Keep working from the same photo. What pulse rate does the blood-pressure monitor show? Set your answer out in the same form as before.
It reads **70** bpm
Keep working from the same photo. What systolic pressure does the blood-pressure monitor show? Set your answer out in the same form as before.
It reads **164** mmHg
